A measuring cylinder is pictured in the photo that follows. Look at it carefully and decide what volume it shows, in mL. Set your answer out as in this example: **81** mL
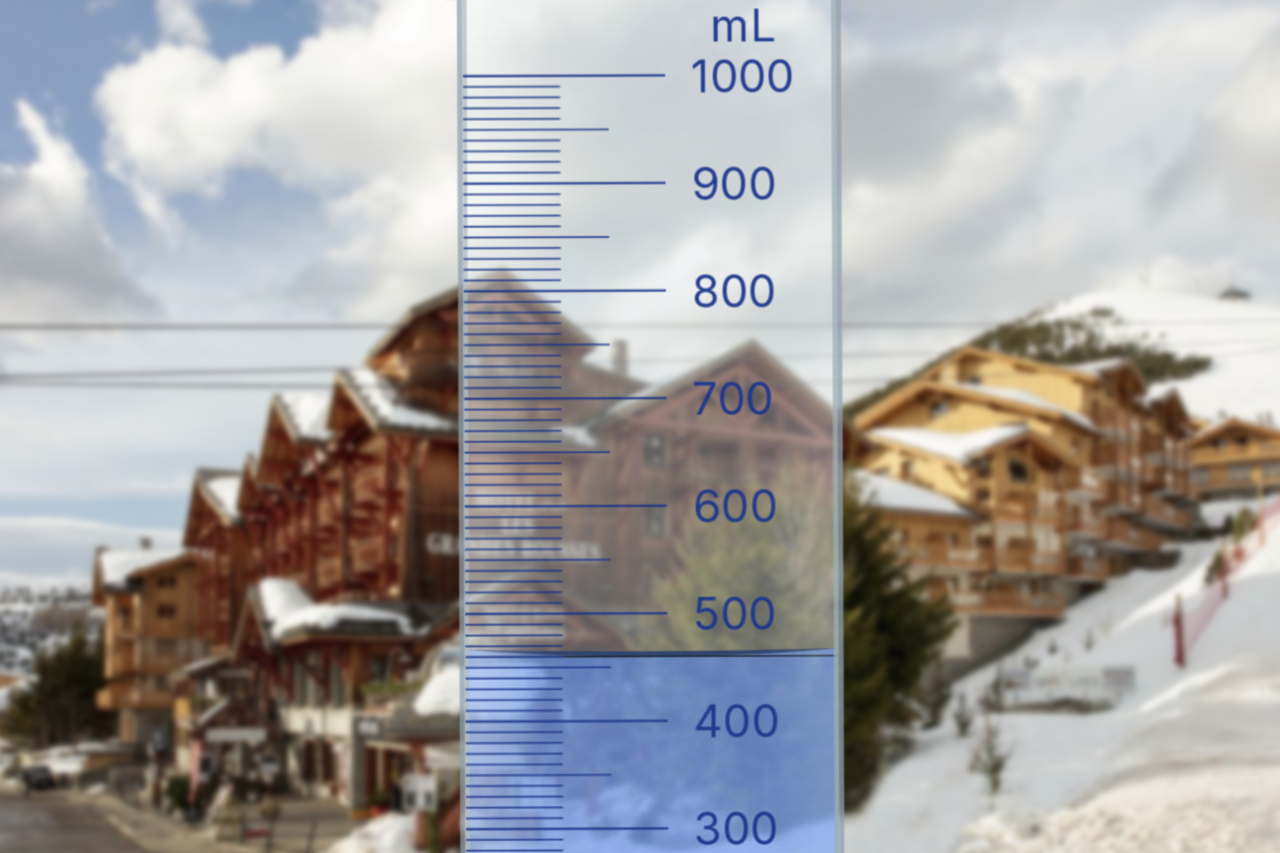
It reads **460** mL
